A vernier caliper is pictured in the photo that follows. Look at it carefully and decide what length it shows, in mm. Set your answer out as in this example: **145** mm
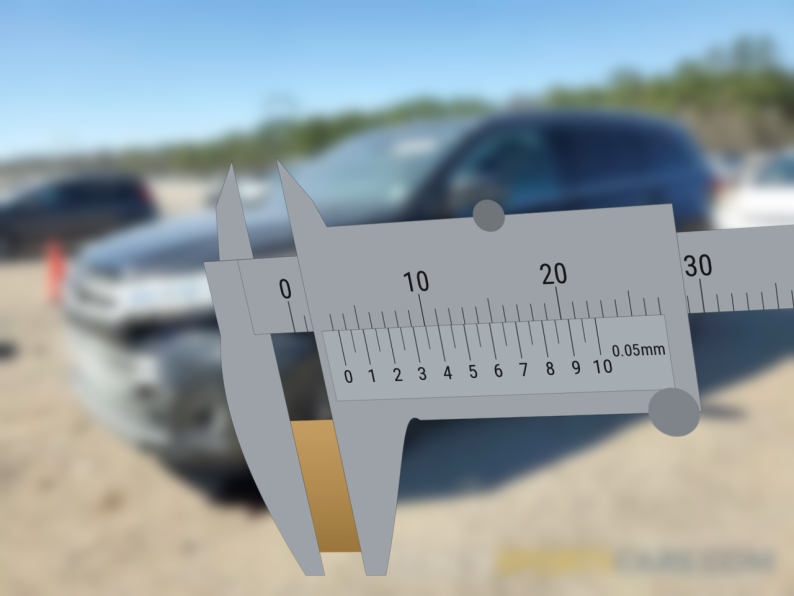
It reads **3.4** mm
